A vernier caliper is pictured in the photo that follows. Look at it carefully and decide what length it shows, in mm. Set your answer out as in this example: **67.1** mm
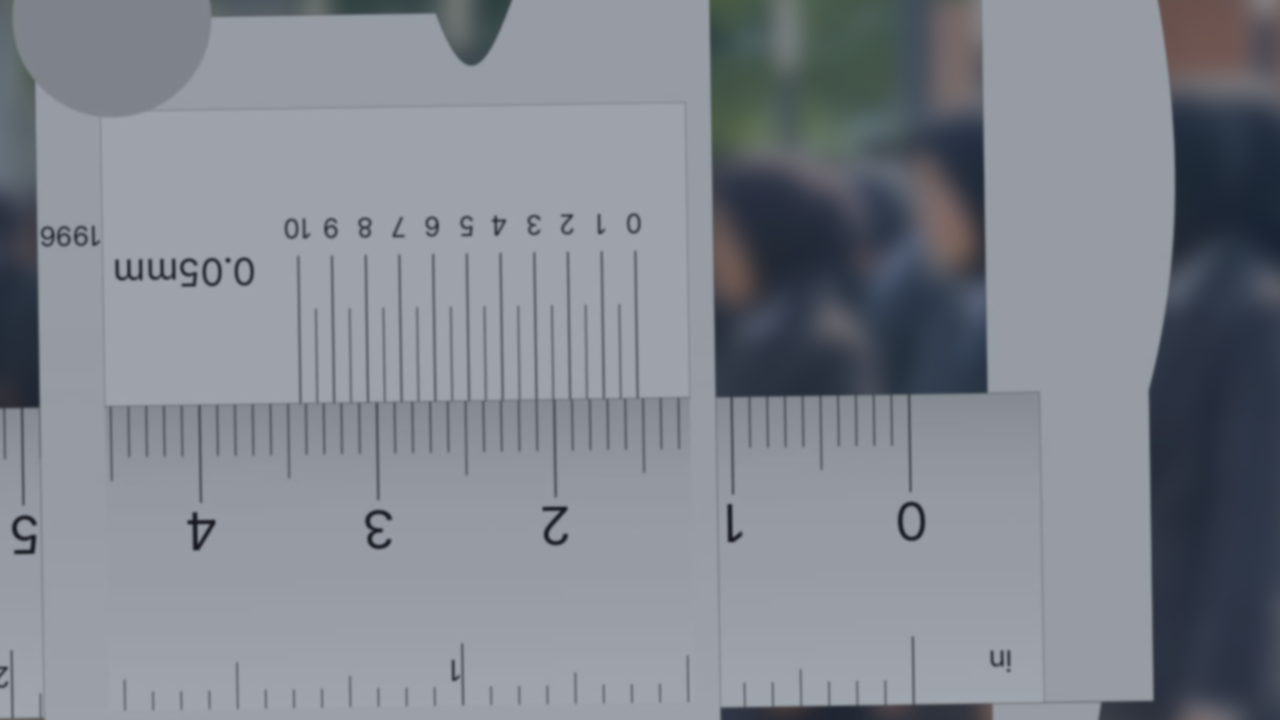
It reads **15.3** mm
